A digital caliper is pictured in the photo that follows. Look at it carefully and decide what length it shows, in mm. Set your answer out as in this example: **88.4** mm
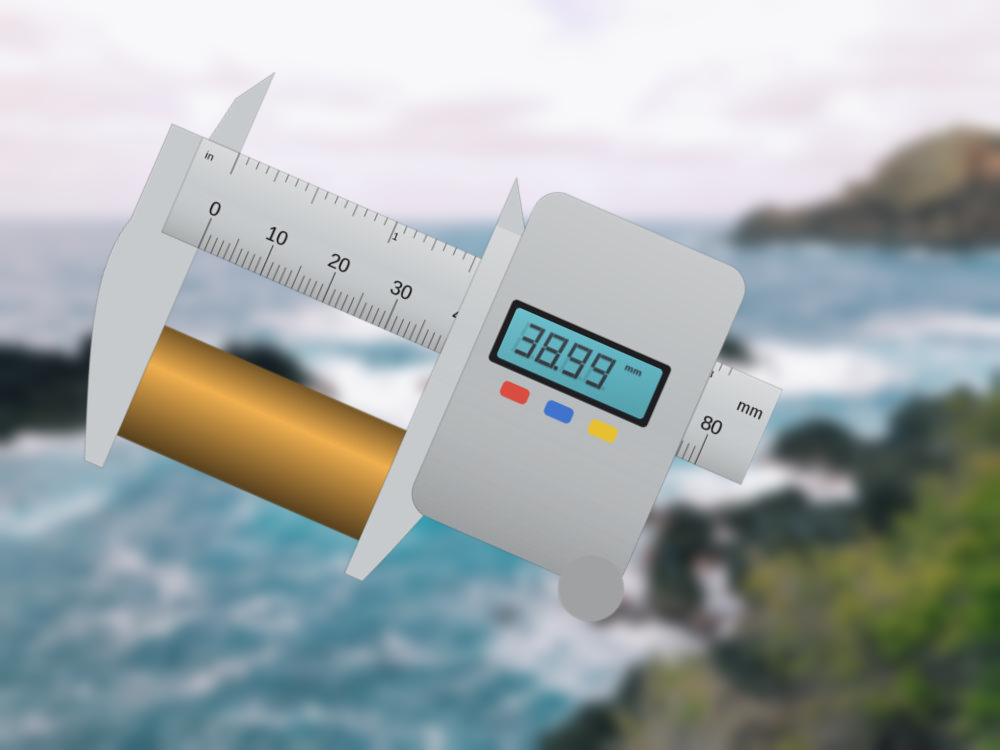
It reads **38.99** mm
